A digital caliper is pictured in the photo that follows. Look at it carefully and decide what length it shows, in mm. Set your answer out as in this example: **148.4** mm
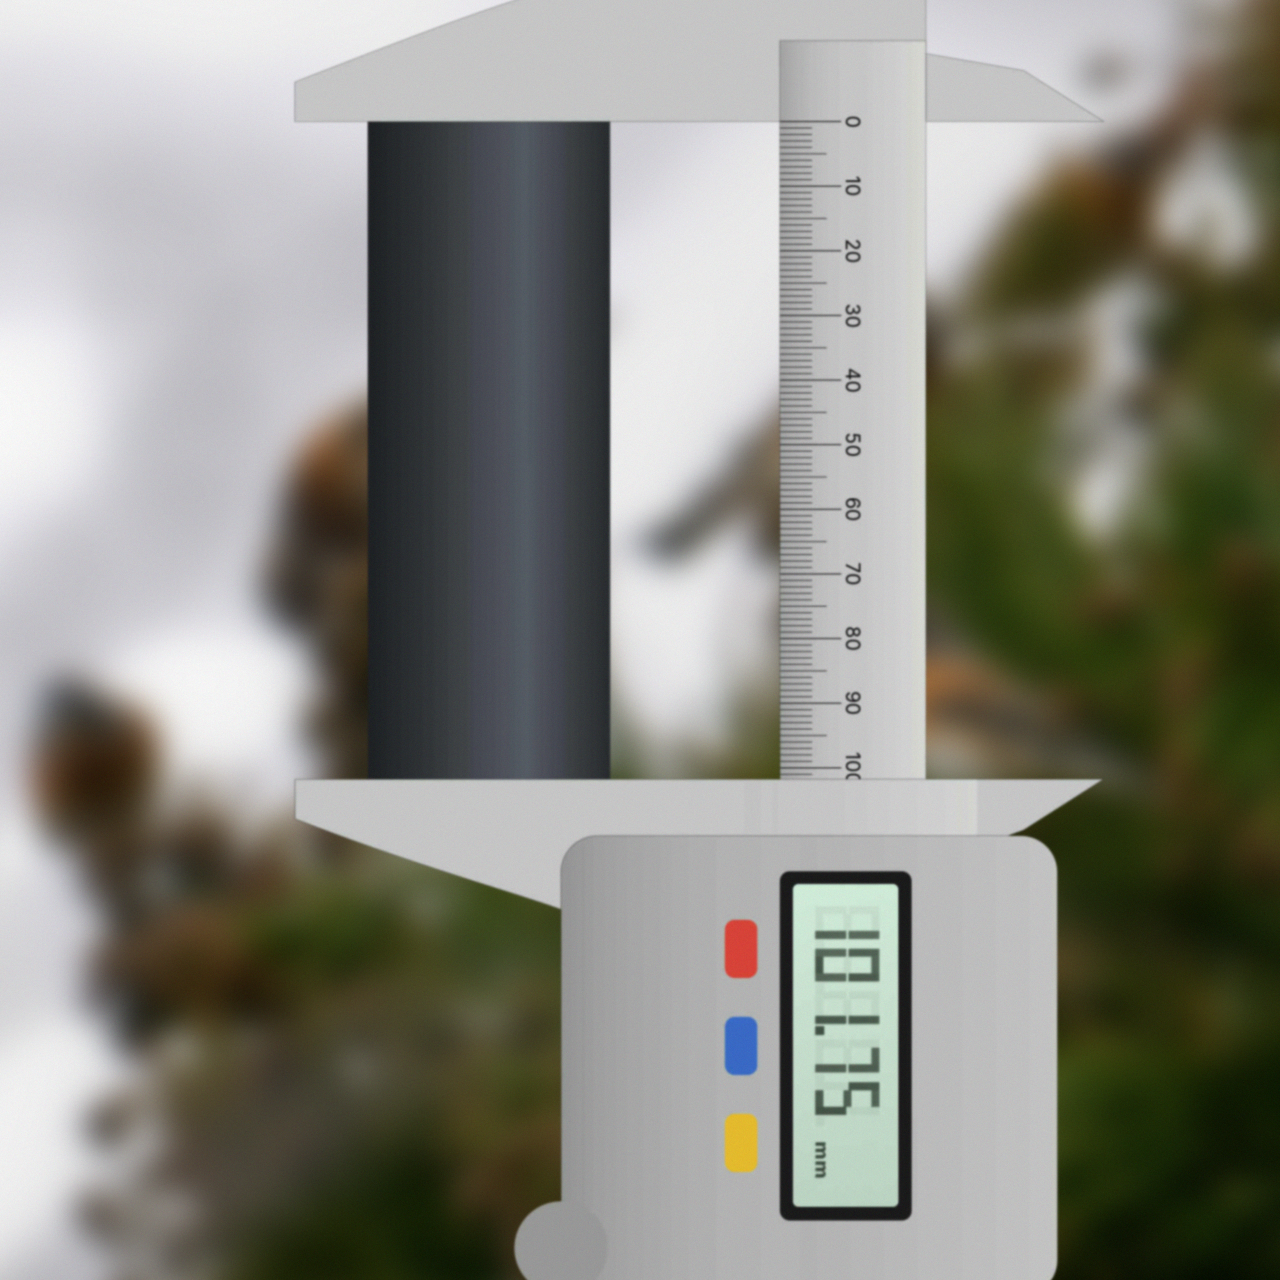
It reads **101.75** mm
